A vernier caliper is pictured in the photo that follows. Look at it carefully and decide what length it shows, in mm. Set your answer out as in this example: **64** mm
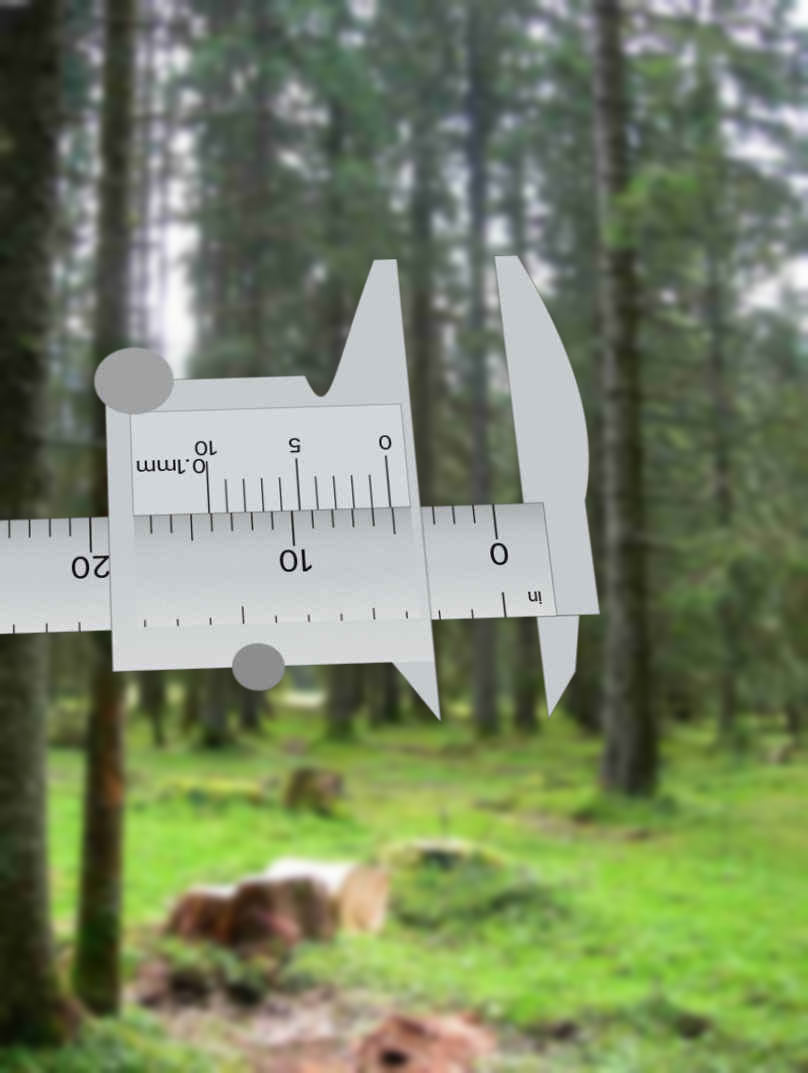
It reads **5.1** mm
